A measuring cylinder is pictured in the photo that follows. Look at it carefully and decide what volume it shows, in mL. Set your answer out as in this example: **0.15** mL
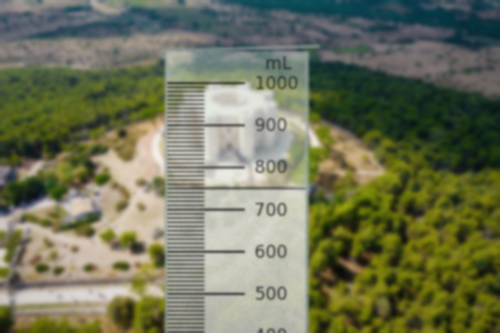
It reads **750** mL
